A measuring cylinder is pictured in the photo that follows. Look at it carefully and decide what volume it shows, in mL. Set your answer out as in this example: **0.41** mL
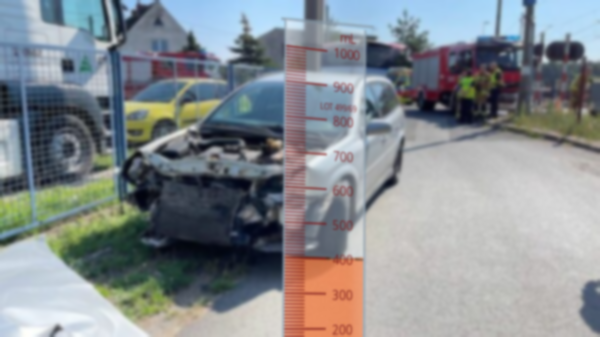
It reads **400** mL
